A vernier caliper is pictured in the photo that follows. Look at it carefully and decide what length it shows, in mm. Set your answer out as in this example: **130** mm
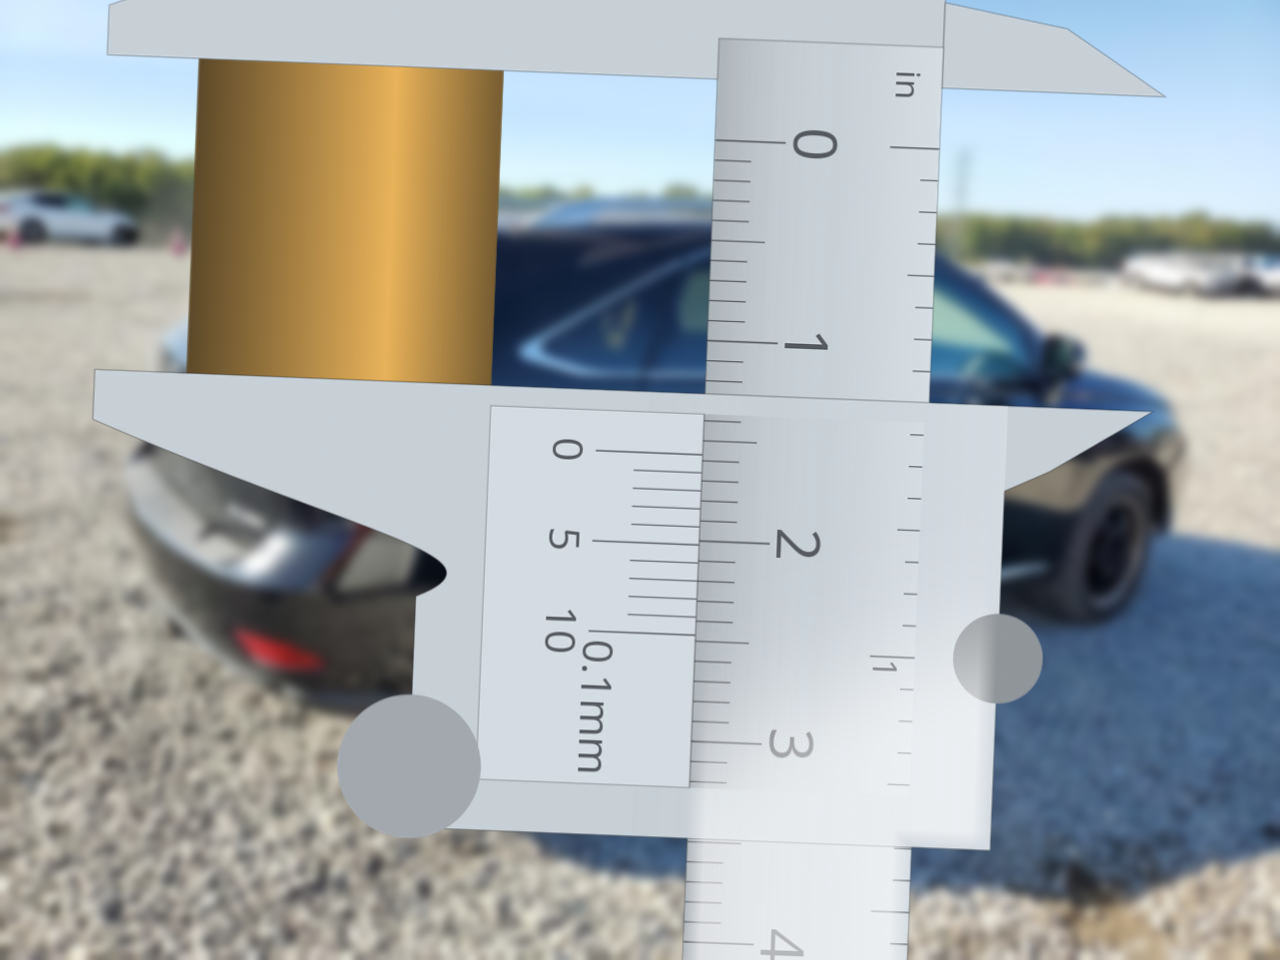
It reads **15.7** mm
